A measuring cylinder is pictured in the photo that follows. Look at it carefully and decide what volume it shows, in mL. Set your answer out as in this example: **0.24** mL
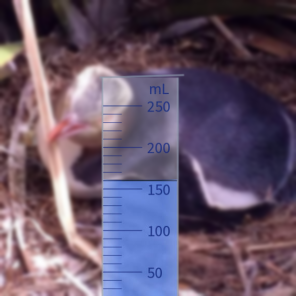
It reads **160** mL
